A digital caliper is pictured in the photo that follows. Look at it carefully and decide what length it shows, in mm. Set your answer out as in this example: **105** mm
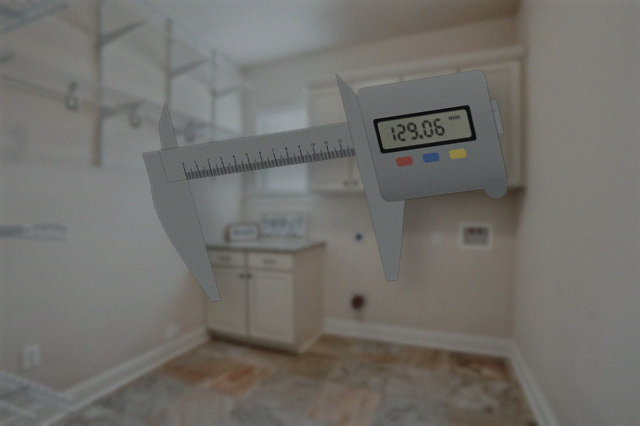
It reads **129.06** mm
